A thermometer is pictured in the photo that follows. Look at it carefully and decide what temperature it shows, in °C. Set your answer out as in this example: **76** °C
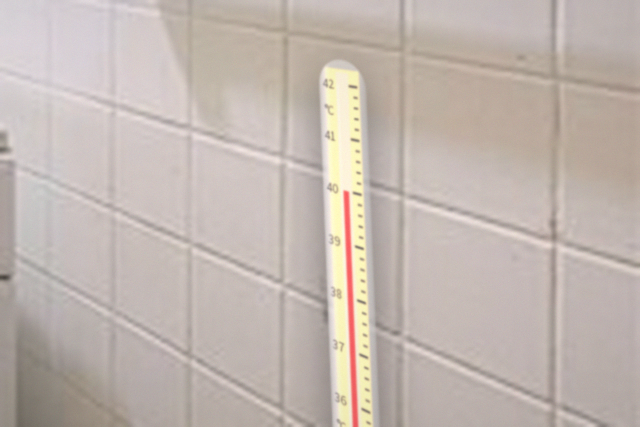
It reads **40** °C
